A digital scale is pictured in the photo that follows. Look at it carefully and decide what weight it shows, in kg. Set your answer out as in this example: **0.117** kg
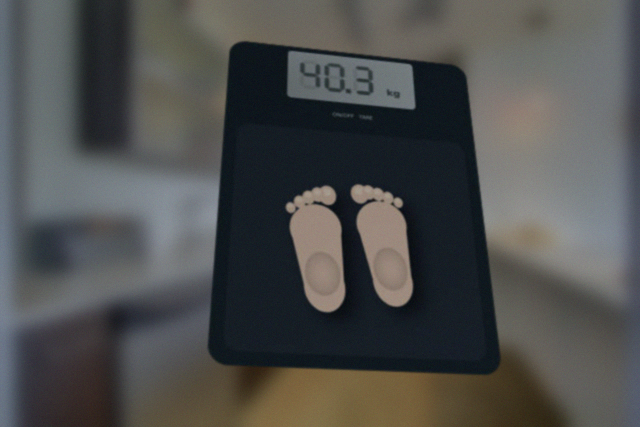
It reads **40.3** kg
